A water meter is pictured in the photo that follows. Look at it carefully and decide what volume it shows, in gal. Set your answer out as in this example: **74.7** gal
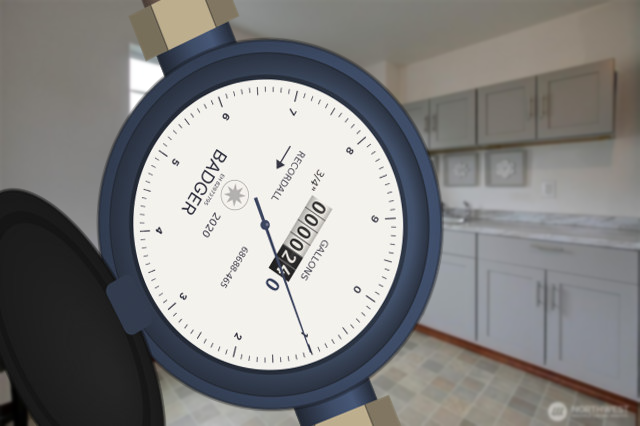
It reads **241.0** gal
